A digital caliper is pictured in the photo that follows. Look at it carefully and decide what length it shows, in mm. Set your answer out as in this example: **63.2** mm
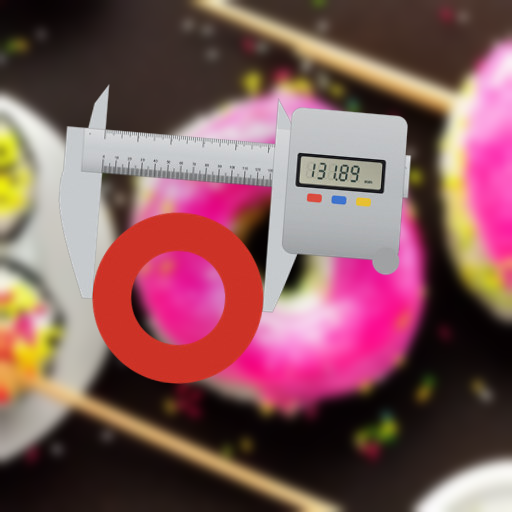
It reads **131.89** mm
